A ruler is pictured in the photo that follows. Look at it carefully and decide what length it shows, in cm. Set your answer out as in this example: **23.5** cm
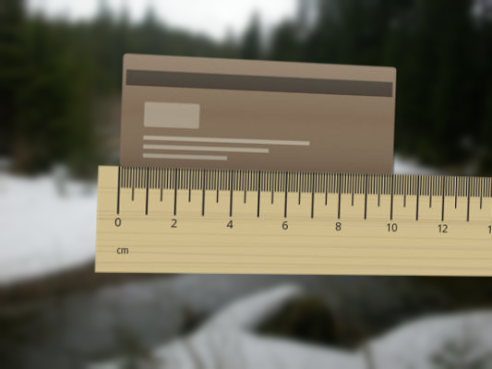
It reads **10** cm
